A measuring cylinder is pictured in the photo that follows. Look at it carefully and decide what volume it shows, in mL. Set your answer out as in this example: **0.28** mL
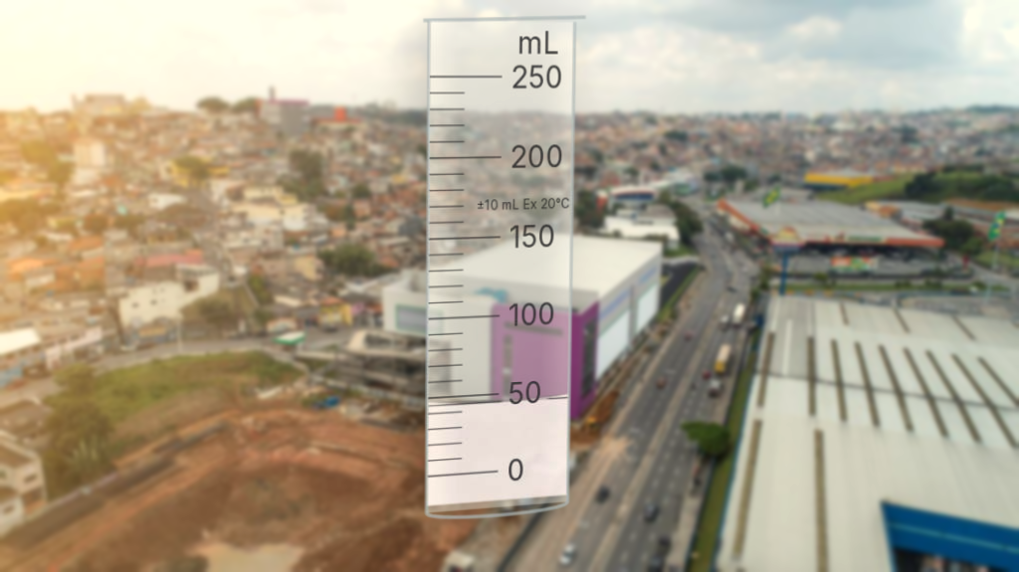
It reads **45** mL
